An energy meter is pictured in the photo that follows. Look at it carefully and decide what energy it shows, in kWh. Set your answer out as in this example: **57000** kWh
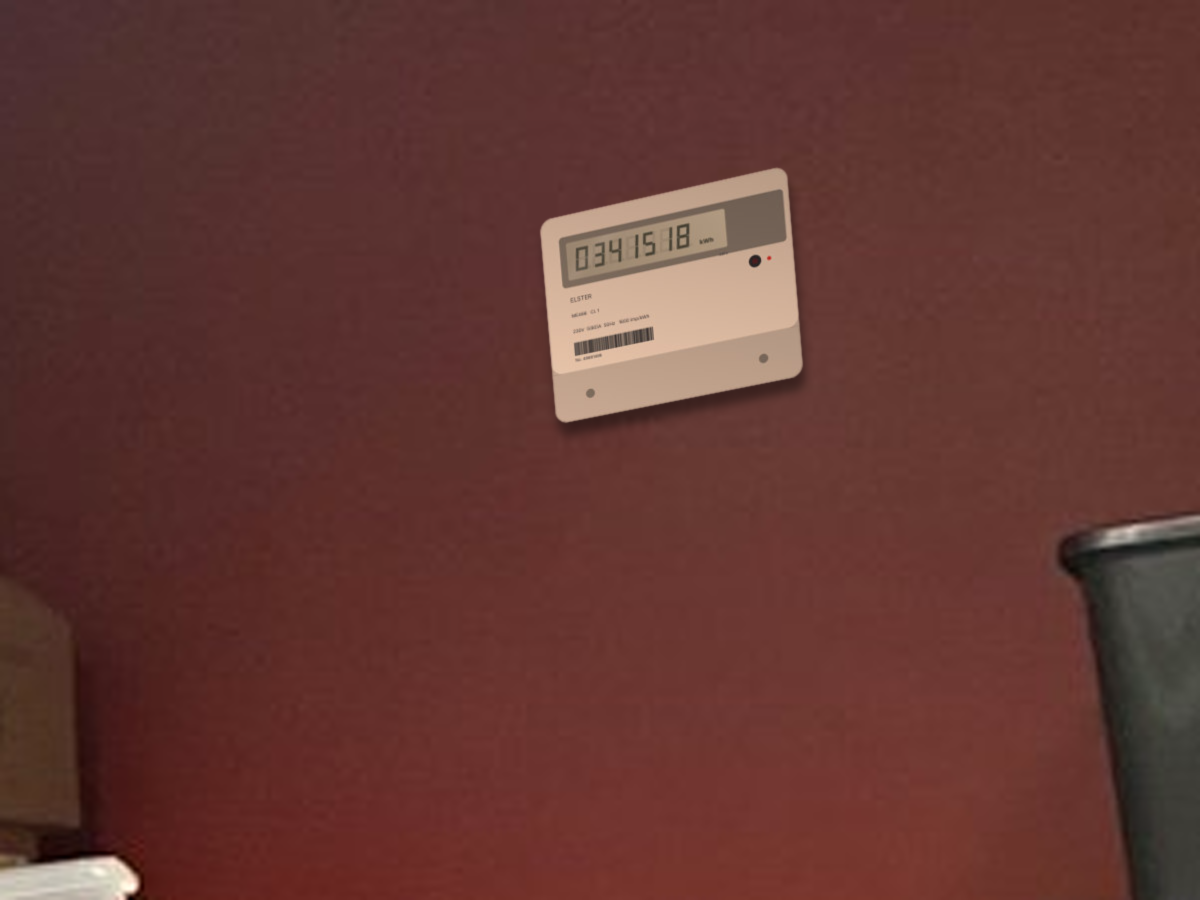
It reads **341518** kWh
